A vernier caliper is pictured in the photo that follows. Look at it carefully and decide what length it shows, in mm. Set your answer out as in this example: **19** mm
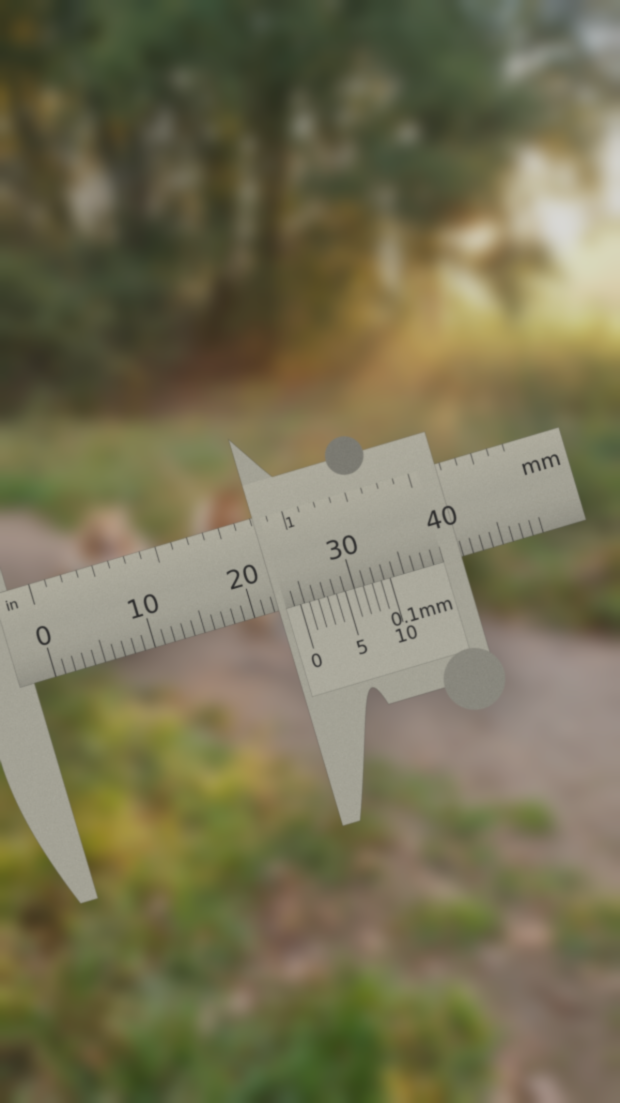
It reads **24.6** mm
